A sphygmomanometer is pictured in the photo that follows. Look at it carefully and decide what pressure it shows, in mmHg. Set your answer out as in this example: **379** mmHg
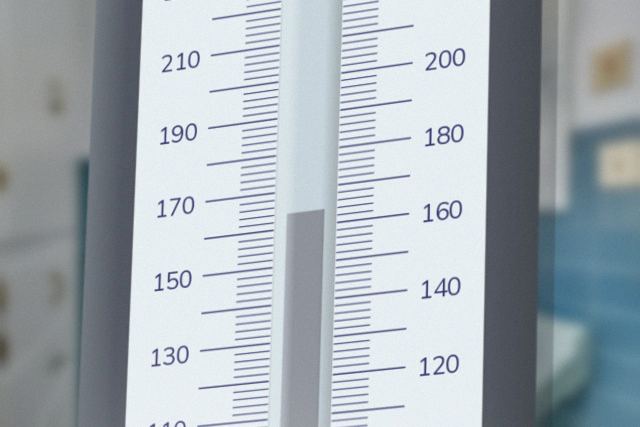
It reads **164** mmHg
